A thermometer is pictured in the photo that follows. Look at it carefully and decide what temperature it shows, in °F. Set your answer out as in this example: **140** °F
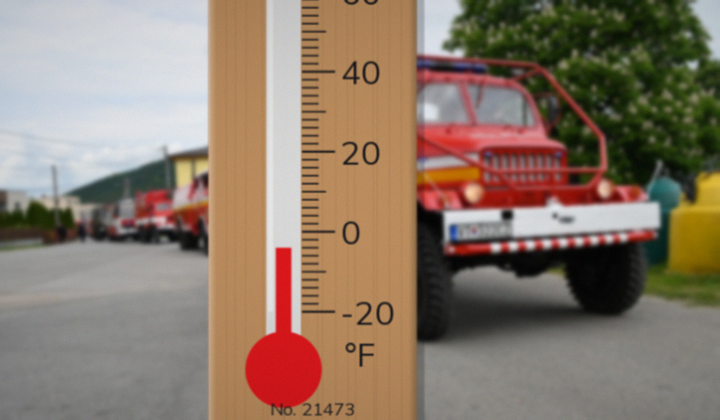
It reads **-4** °F
